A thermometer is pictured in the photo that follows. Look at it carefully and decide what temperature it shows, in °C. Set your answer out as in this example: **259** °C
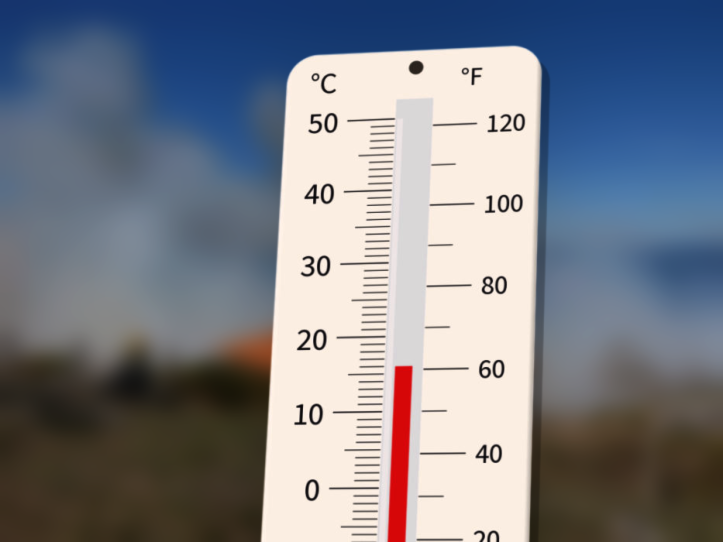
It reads **16** °C
